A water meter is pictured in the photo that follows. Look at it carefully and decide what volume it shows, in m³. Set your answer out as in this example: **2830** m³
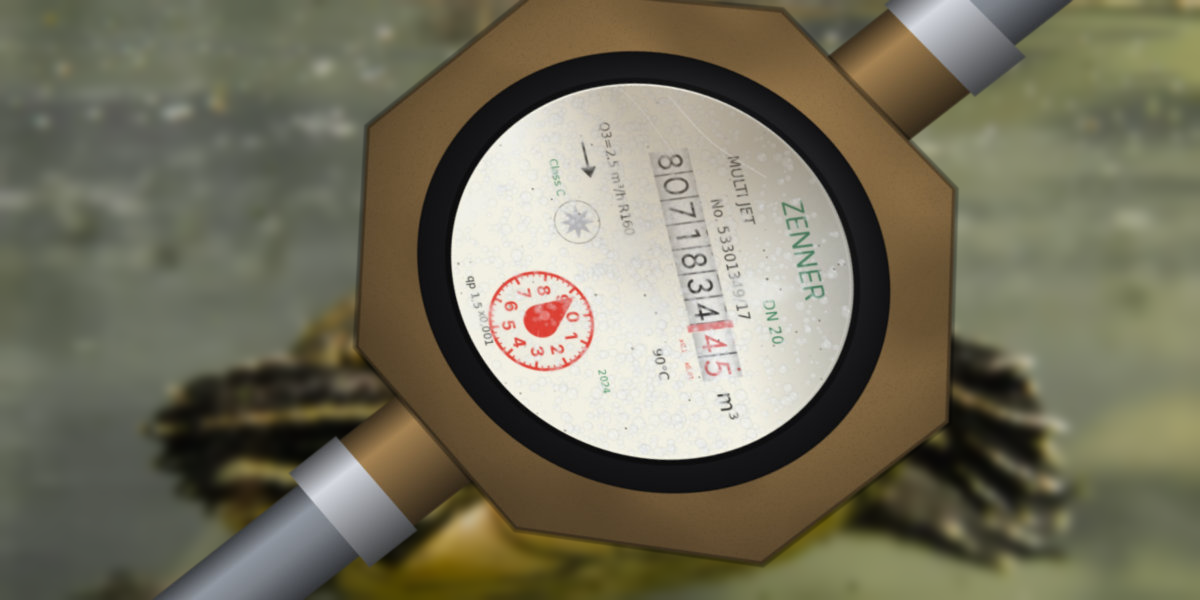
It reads **8071834.449** m³
